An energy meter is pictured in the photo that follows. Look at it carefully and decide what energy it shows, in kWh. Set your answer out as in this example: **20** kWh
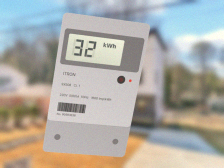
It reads **32** kWh
